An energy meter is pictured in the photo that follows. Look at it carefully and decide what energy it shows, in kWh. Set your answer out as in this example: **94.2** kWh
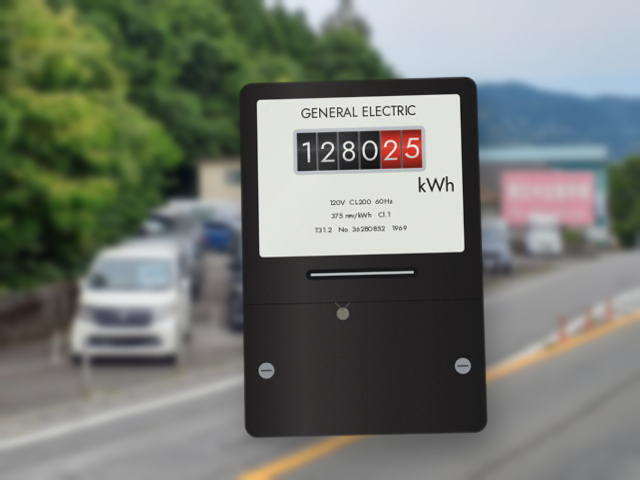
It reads **1280.25** kWh
